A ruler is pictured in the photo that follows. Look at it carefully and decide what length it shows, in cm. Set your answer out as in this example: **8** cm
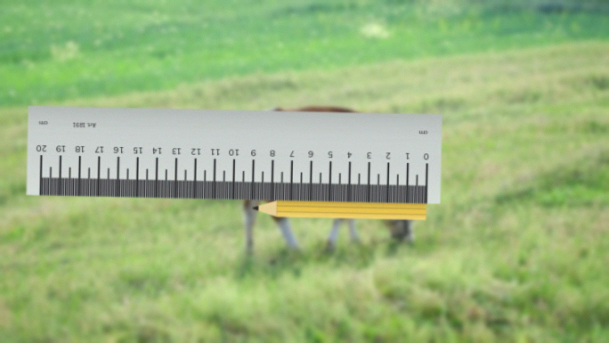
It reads **9** cm
